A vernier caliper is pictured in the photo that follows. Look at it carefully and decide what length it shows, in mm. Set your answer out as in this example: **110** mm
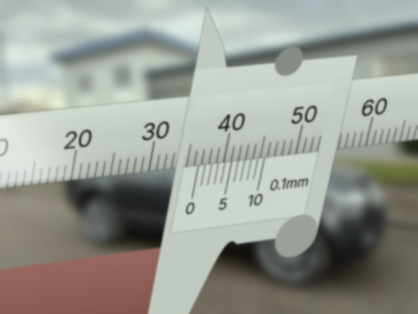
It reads **36.6** mm
